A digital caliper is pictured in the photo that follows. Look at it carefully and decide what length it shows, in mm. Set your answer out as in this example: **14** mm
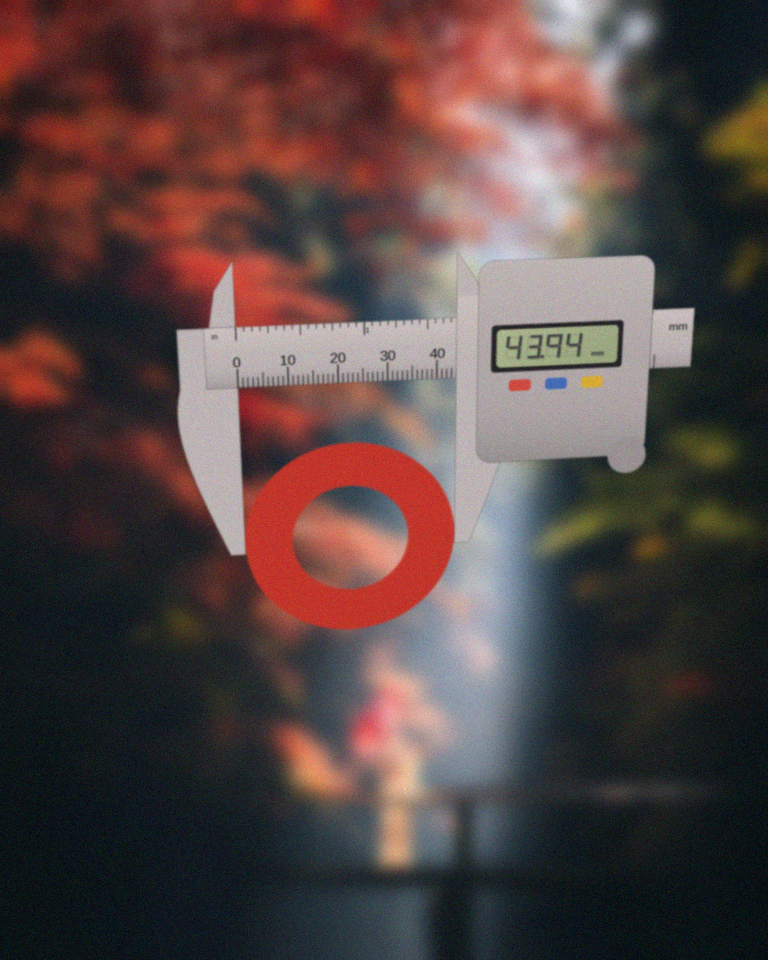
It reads **43.94** mm
